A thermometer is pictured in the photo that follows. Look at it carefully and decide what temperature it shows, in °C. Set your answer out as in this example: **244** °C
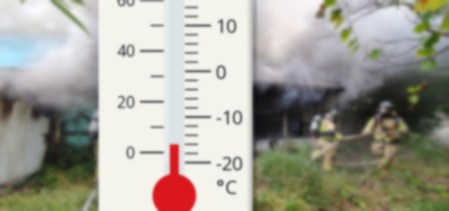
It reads **-16** °C
